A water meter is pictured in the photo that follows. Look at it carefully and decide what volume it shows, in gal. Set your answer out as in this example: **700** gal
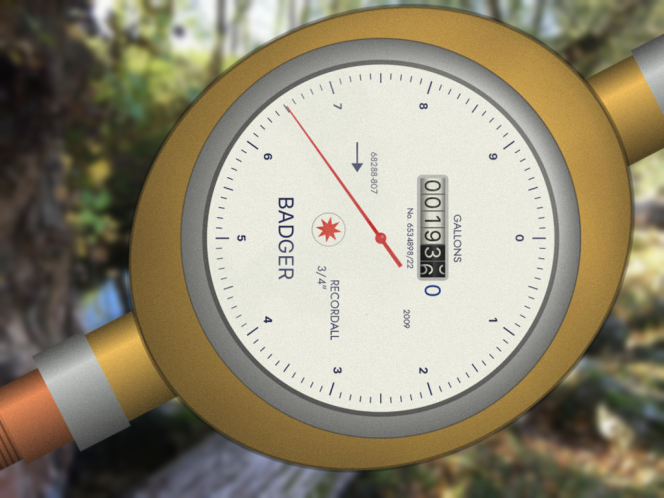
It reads **19356.5** gal
